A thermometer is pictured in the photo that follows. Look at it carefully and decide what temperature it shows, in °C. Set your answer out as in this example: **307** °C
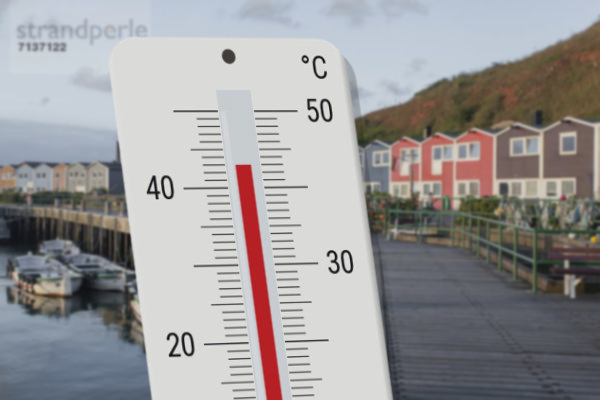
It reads **43** °C
